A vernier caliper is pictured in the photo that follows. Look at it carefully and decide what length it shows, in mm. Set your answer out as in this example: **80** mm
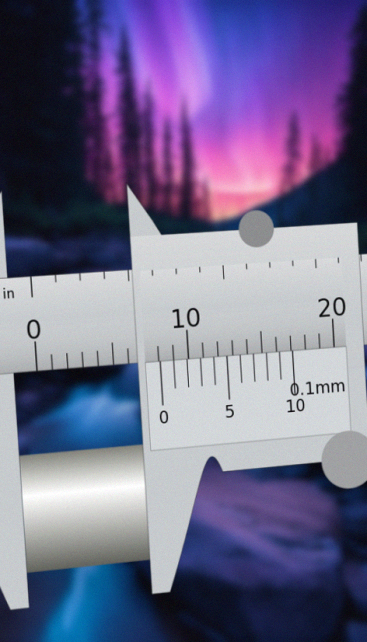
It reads **8.1** mm
